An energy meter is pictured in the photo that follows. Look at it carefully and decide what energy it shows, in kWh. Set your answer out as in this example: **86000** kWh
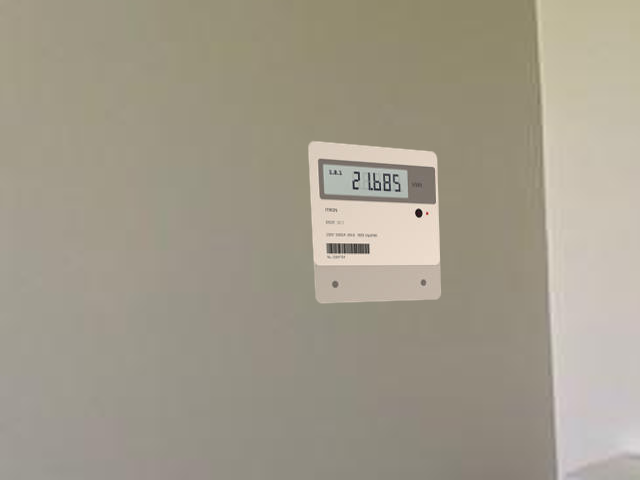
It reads **21.685** kWh
